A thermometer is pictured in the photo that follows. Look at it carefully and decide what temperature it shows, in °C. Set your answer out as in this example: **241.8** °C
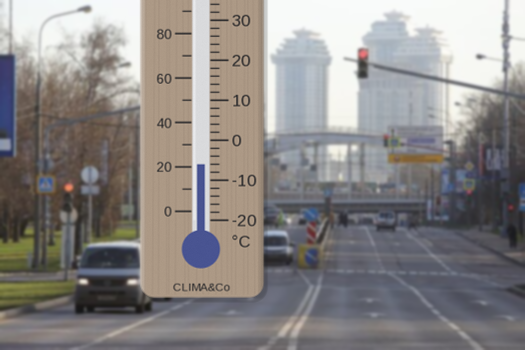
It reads **-6** °C
